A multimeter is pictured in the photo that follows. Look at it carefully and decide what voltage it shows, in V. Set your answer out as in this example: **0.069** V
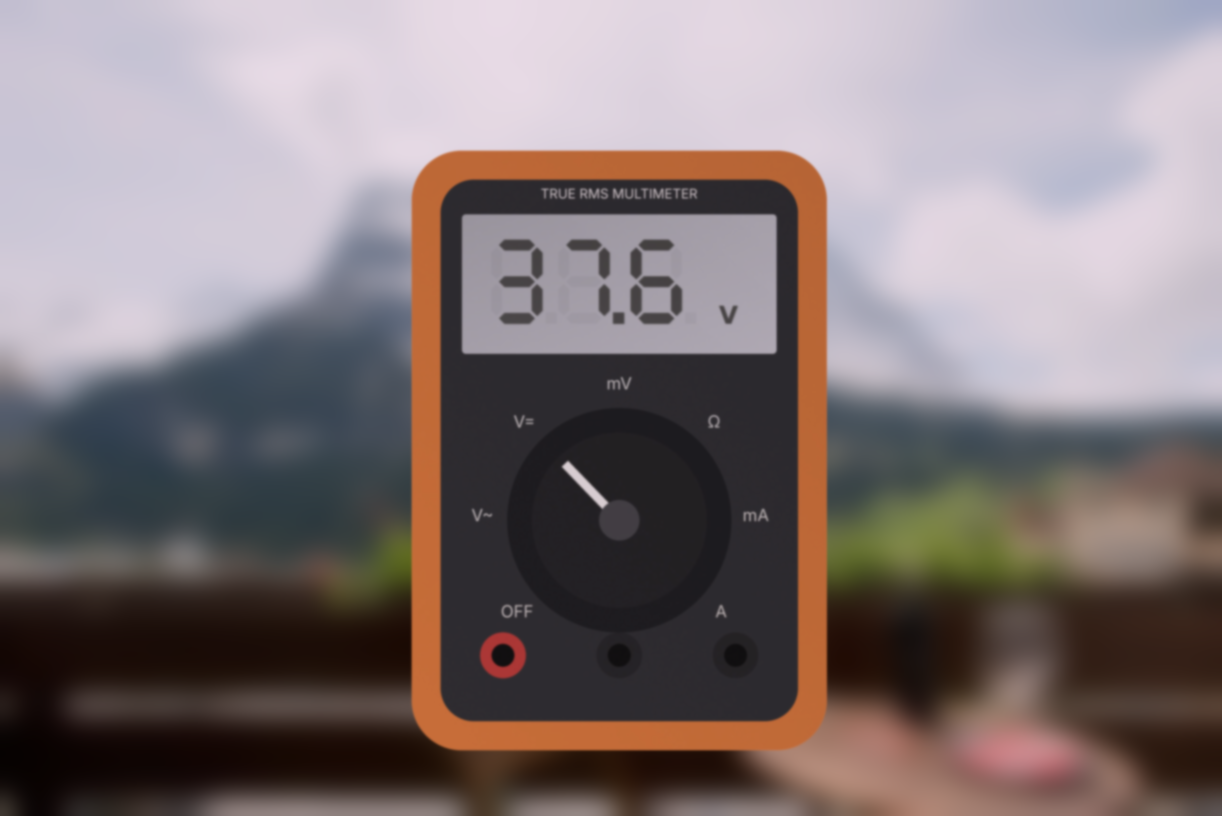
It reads **37.6** V
